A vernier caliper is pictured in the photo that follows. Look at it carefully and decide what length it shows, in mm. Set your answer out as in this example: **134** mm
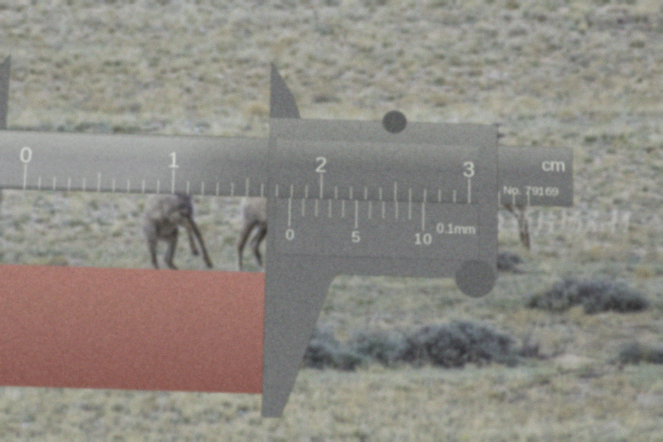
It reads **17.9** mm
